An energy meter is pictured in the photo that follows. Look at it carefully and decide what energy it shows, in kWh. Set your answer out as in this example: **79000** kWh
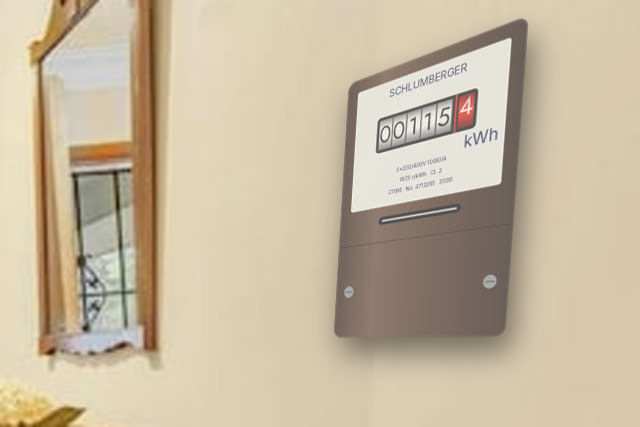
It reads **115.4** kWh
